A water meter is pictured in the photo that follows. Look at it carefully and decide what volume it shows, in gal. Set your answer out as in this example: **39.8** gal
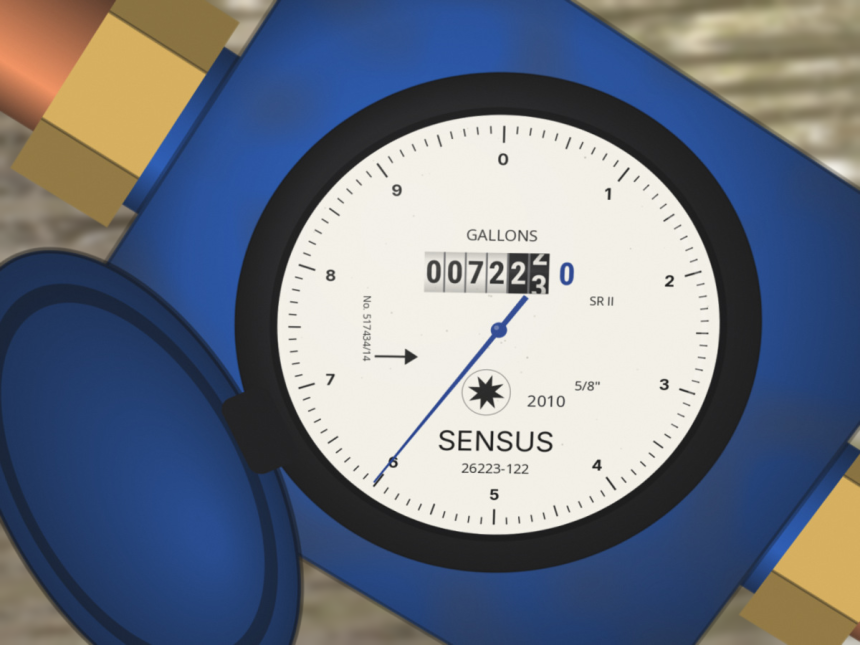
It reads **72226.0** gal
